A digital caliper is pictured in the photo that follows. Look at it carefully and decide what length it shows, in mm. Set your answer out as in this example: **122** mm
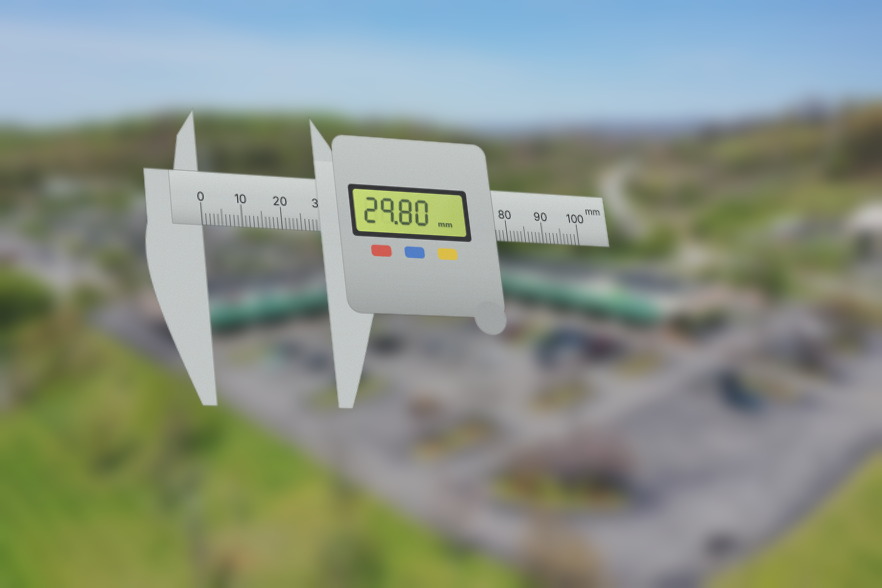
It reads **29.80** mm
